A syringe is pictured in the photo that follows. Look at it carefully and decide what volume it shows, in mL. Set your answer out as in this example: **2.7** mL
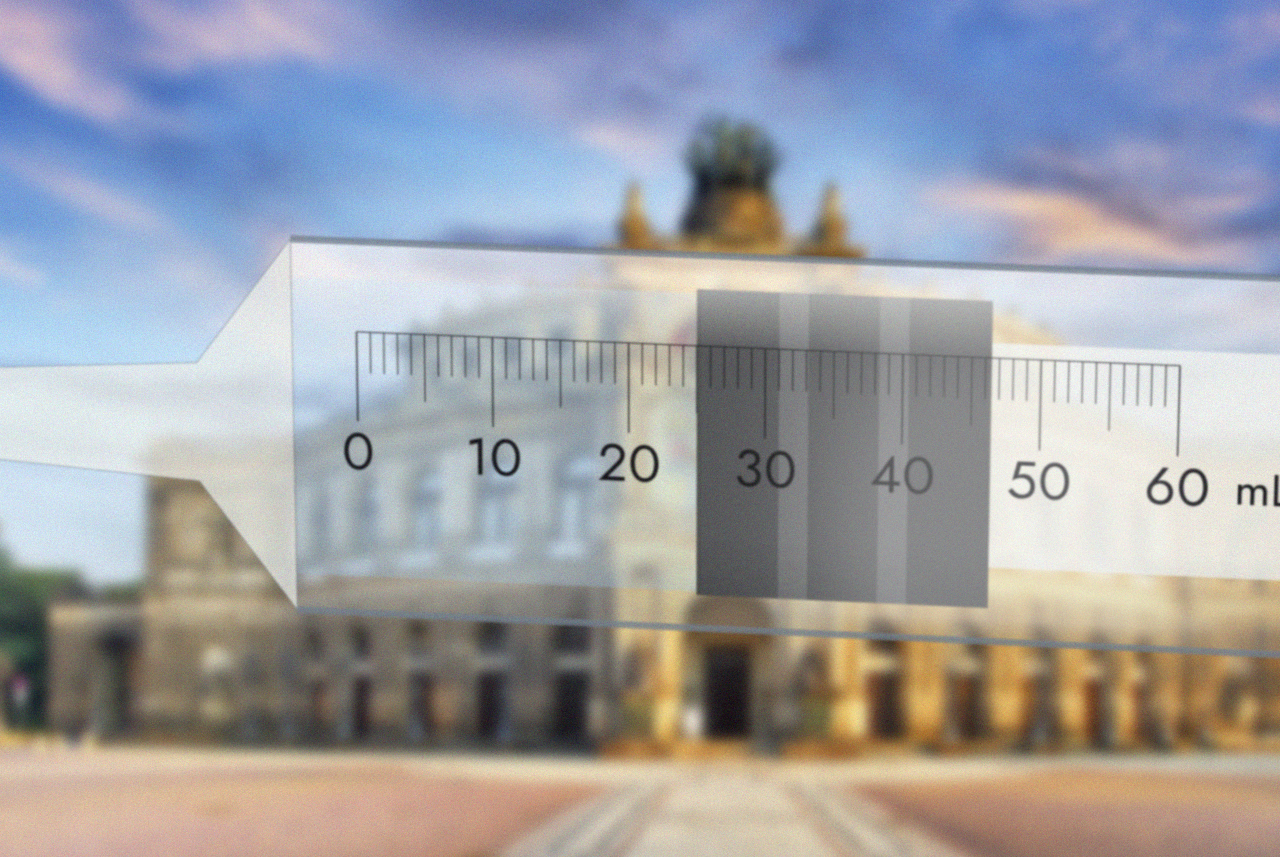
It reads **25** mL
